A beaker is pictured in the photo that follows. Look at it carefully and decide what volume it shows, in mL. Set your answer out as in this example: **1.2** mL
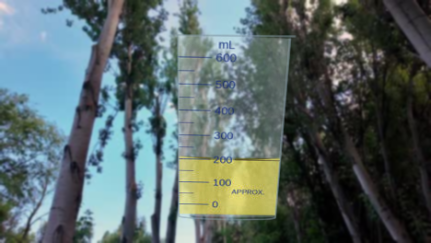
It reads **200** mL
